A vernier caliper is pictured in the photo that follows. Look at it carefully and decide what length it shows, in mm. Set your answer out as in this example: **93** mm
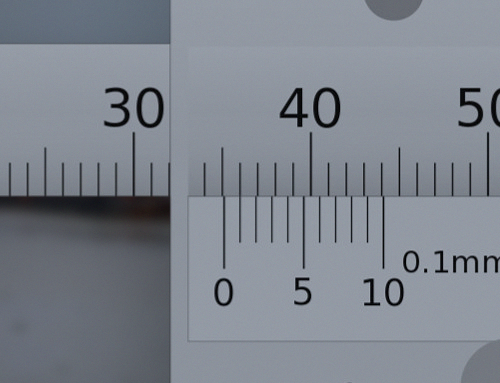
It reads **35.1** mm
